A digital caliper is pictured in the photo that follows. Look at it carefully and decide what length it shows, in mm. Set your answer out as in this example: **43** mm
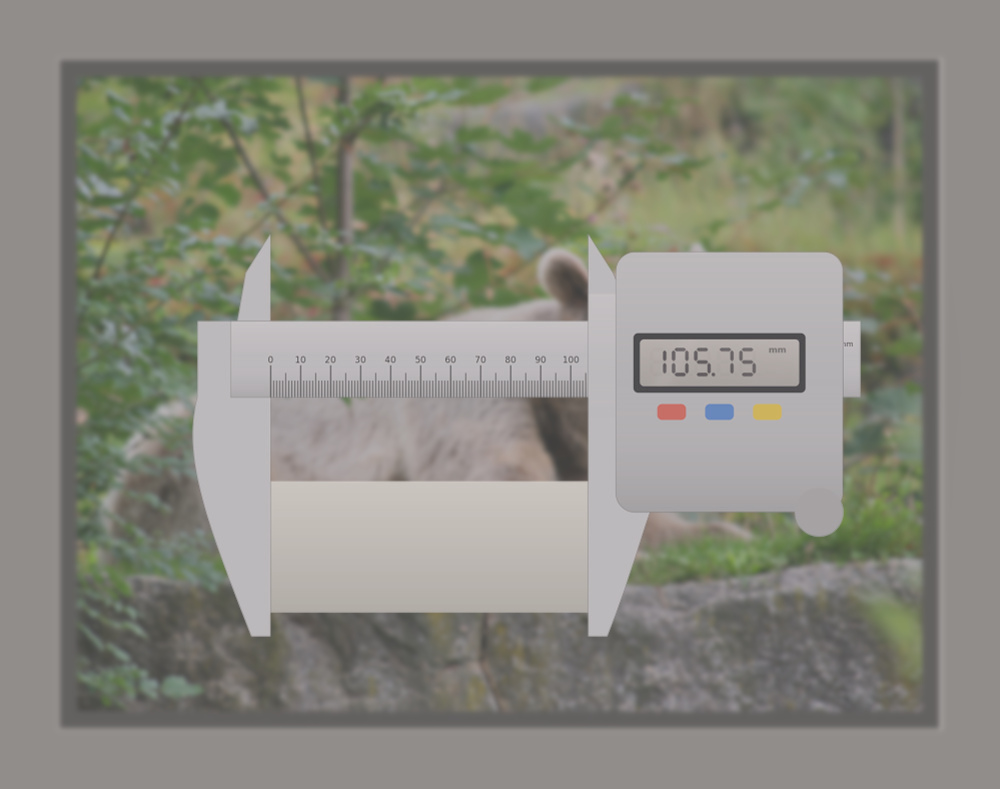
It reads **105.75** mm
